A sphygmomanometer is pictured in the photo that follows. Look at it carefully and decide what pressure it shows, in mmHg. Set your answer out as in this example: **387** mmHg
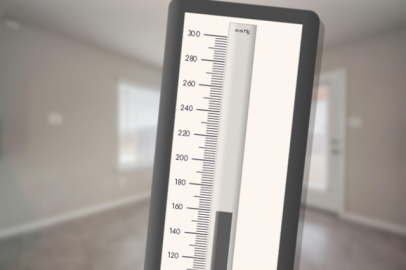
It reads **160** mmHg
